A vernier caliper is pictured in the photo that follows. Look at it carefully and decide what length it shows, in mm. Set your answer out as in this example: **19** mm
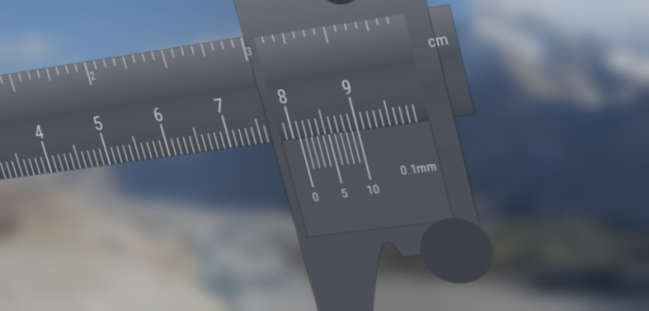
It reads **81.0** mm
